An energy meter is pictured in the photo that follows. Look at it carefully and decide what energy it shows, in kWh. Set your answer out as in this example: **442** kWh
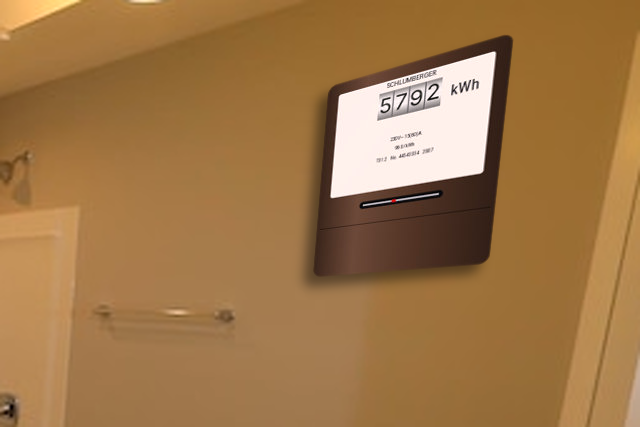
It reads **5792** kWh
